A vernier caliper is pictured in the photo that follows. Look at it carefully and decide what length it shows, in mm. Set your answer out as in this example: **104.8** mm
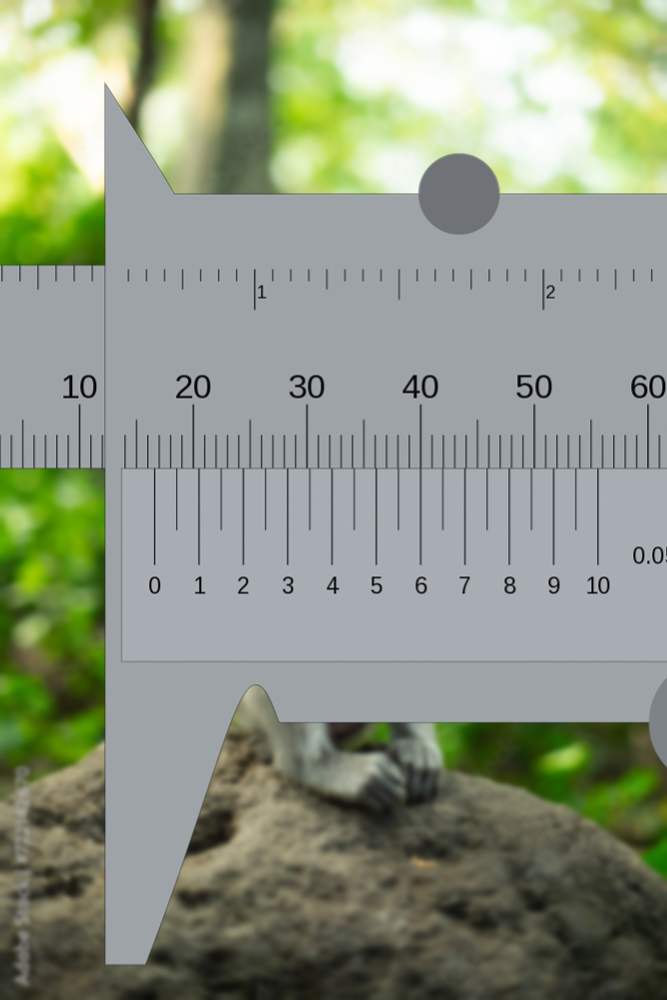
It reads **16.6** mm
